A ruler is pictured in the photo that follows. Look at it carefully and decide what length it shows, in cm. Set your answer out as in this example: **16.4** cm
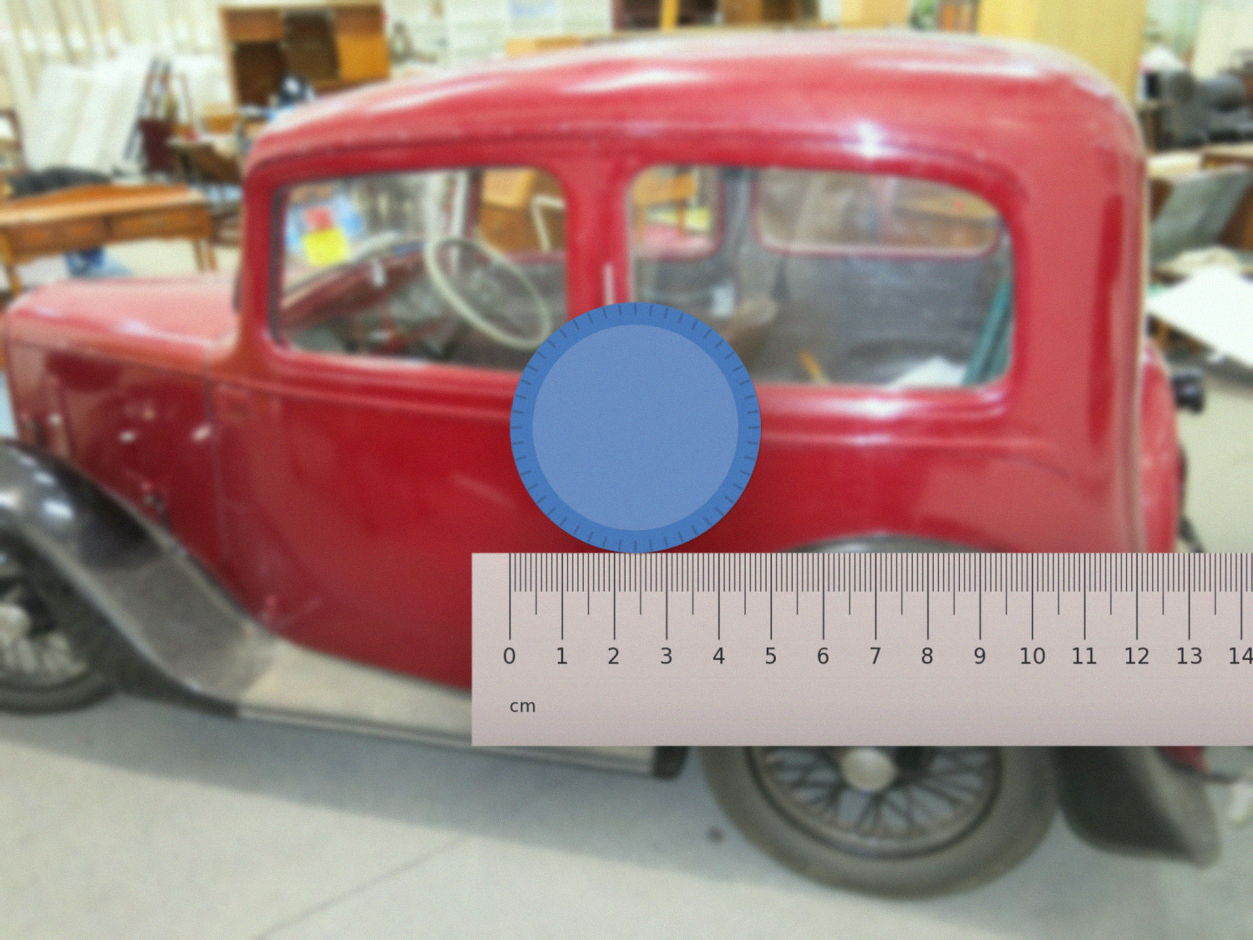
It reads **4.8** cm
